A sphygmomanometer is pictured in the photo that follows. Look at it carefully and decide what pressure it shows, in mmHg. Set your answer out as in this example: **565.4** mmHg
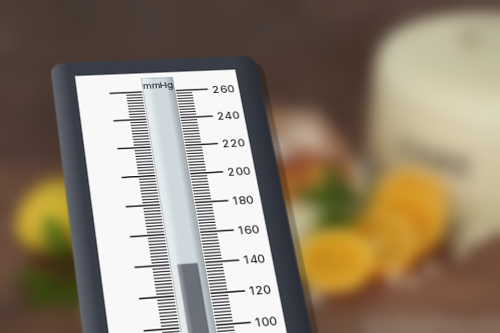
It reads **140** mmHg
